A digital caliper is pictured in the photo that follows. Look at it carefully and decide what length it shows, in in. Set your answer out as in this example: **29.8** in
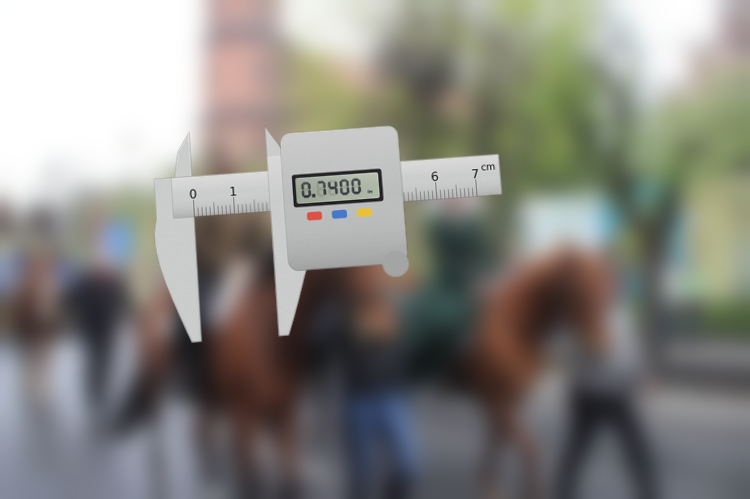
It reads **0.7400** in
